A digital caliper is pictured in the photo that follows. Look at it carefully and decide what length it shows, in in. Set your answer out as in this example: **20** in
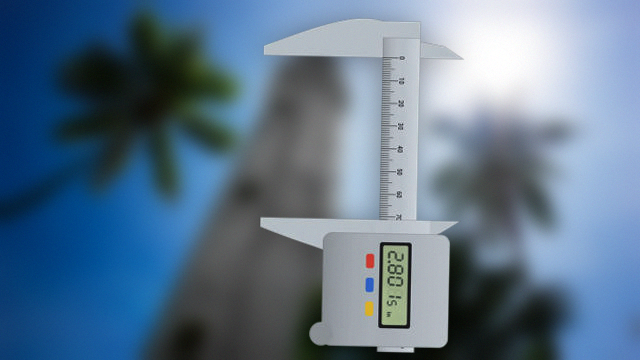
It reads **2.8015** in
